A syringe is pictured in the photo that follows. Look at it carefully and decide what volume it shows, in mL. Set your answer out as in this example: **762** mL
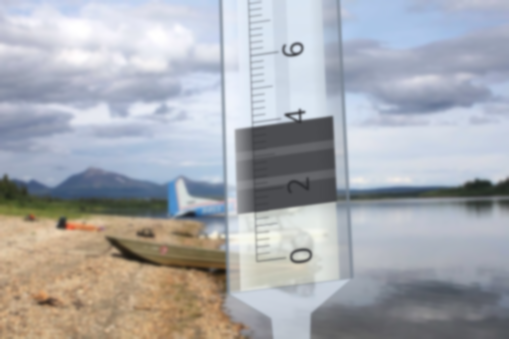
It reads **1.4** mL
